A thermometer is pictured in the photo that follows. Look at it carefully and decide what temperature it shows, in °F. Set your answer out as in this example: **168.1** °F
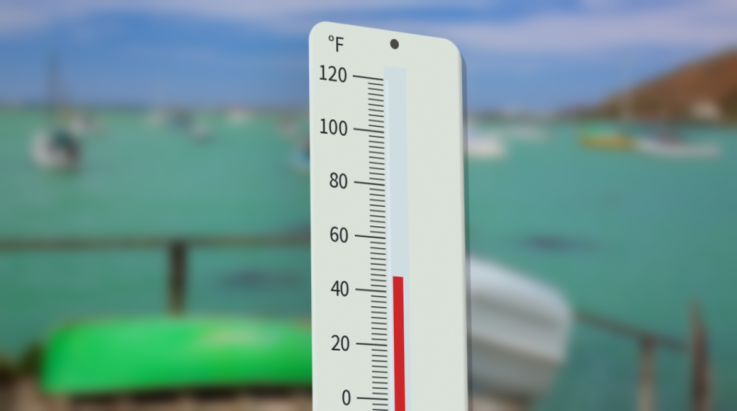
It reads **46** °F
